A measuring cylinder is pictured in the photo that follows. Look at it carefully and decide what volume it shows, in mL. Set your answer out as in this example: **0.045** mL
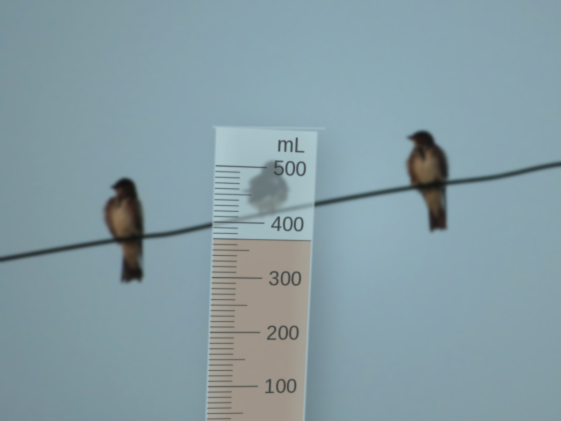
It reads **370** mL
